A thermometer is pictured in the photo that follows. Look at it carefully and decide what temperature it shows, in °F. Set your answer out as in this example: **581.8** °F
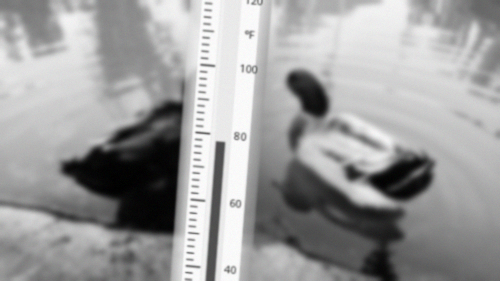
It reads **78** °F
